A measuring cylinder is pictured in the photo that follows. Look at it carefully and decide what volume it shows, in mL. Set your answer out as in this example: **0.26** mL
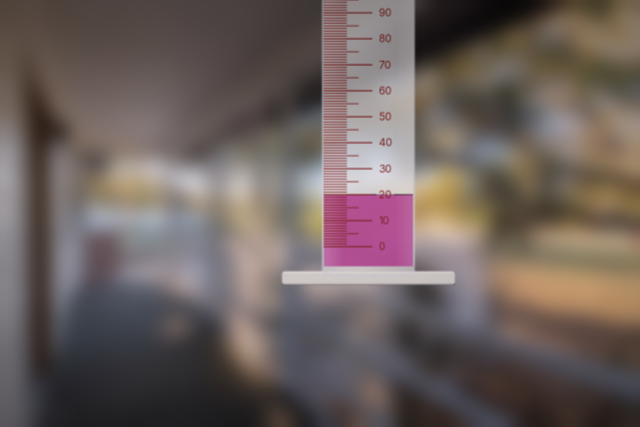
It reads **20** mL
